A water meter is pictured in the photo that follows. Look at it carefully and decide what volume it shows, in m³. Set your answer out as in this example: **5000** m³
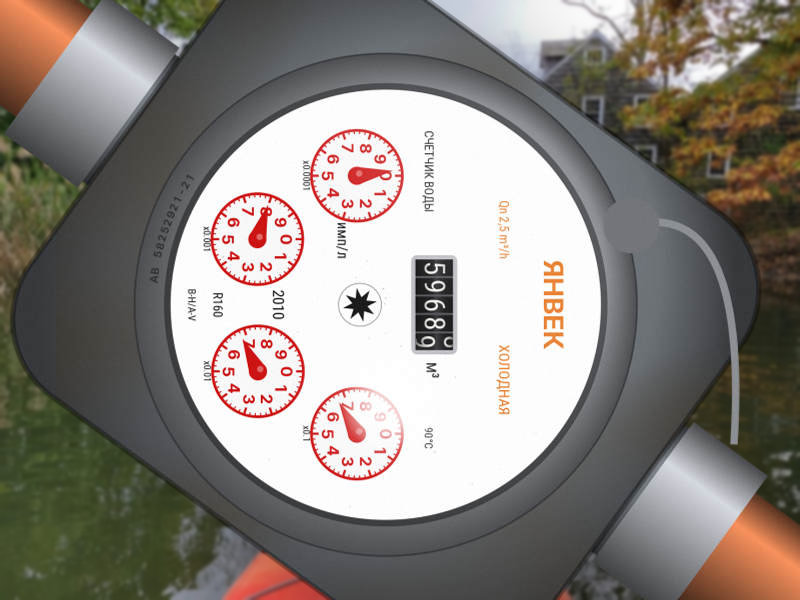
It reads **59688.6679** m³
